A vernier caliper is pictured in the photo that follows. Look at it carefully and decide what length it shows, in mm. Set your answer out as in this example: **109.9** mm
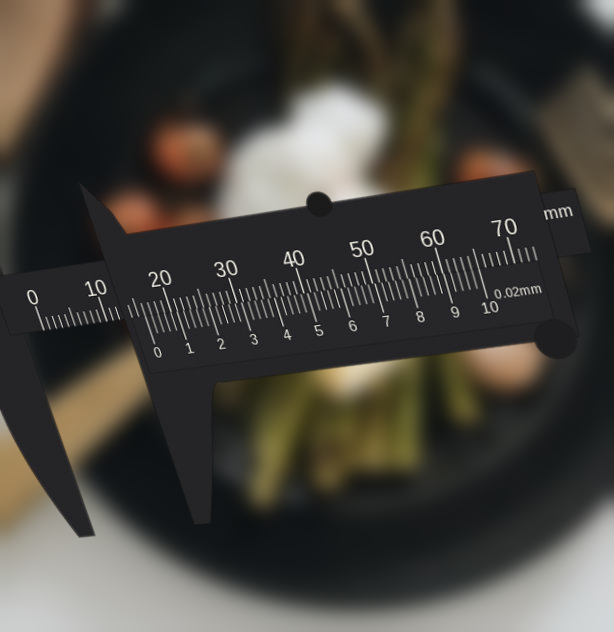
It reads **16.0** mm
